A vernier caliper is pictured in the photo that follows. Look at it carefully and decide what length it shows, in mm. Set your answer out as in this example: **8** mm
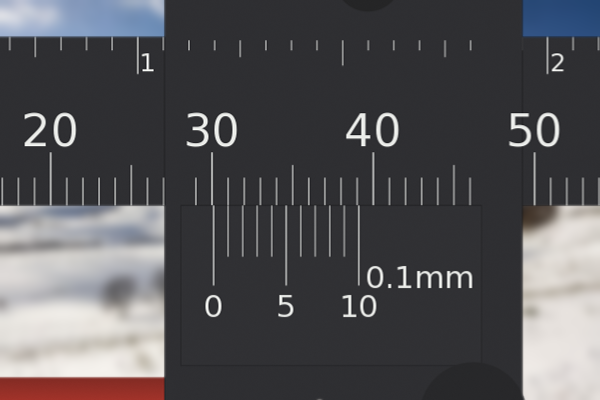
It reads **30.1** mm
